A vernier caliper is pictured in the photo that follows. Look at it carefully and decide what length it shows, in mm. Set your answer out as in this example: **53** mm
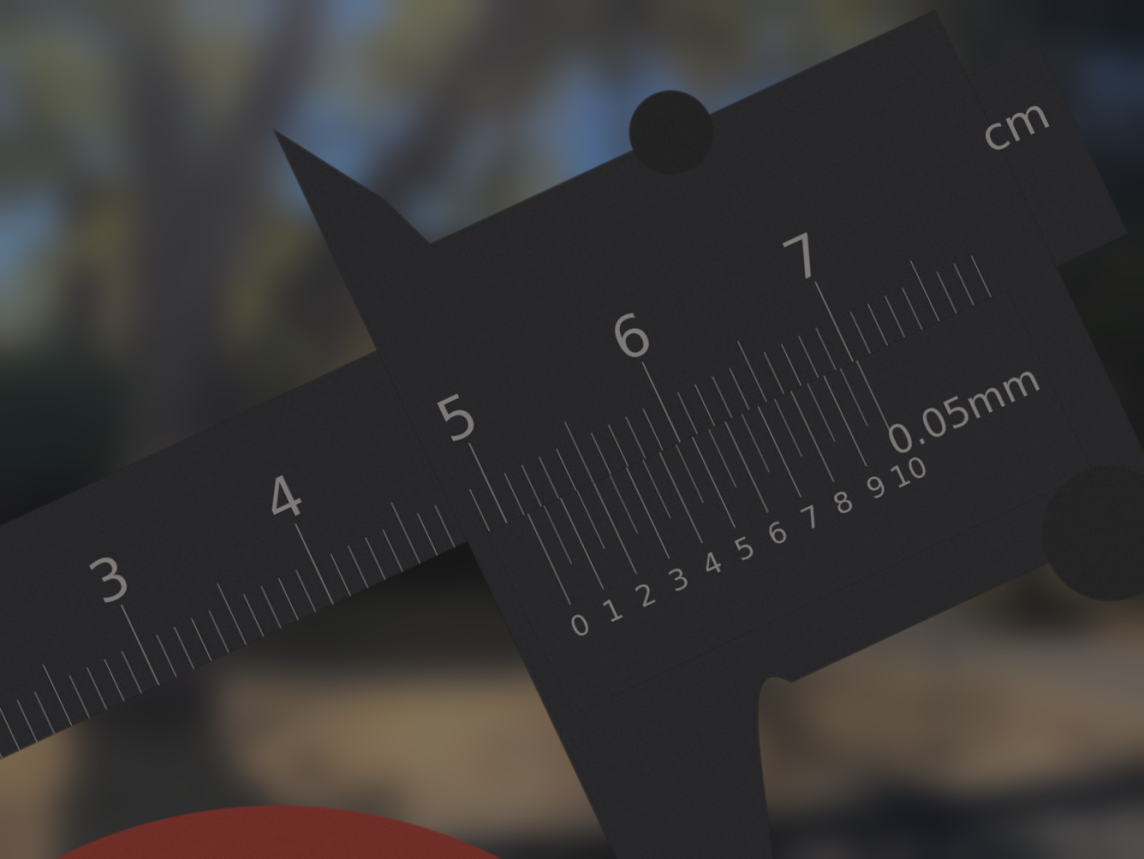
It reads **51.2** mm
